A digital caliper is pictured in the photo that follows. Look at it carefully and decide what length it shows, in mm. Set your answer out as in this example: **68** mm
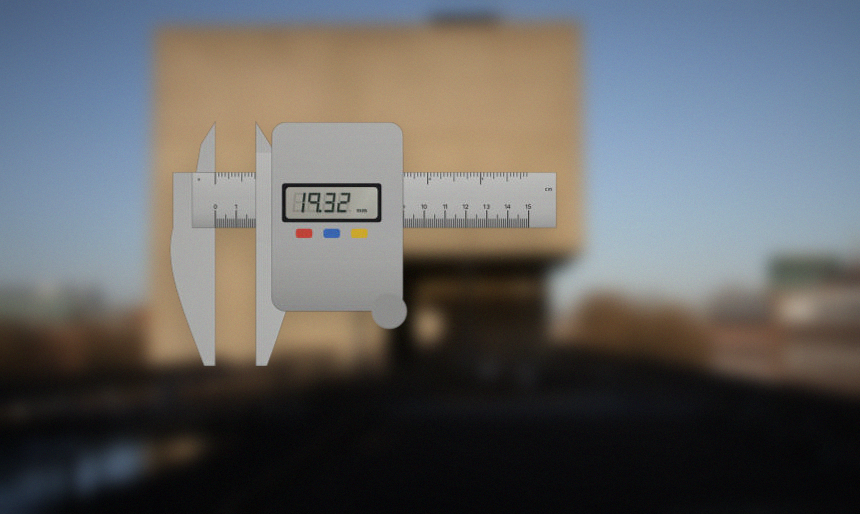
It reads **19.32** mm
